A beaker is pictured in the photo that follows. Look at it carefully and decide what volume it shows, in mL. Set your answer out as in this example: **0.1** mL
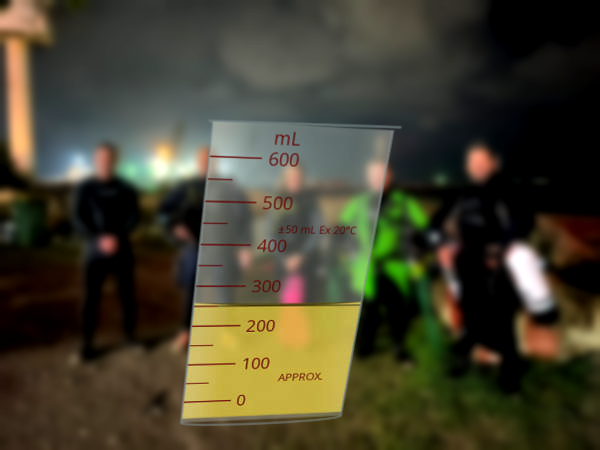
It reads **250** mL
